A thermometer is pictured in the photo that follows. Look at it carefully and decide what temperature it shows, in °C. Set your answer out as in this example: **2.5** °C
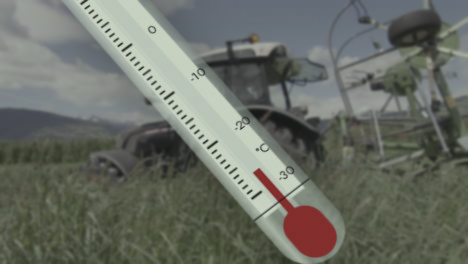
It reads **-27** °C
